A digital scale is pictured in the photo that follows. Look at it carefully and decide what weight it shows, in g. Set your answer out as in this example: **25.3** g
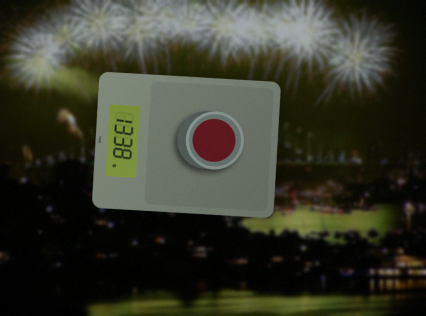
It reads **1338** g
